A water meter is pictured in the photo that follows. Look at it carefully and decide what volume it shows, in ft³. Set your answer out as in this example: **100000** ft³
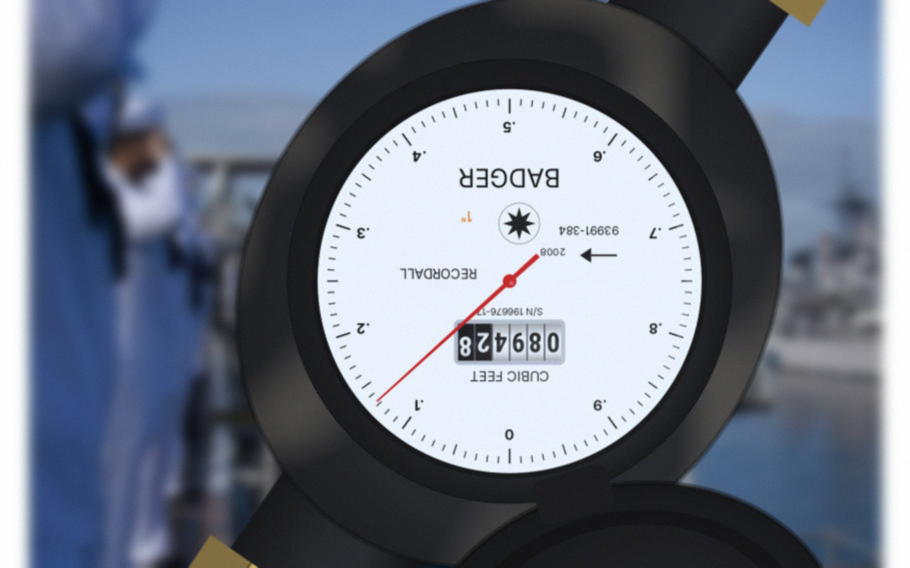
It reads **89428.13** ft³
